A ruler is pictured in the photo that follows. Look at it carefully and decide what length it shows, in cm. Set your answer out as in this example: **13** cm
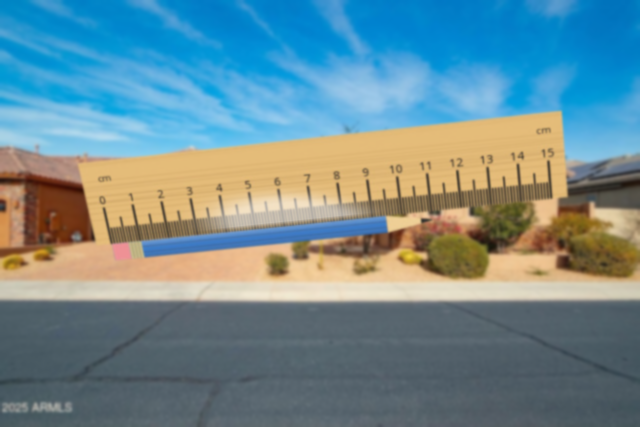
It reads **11** cm
